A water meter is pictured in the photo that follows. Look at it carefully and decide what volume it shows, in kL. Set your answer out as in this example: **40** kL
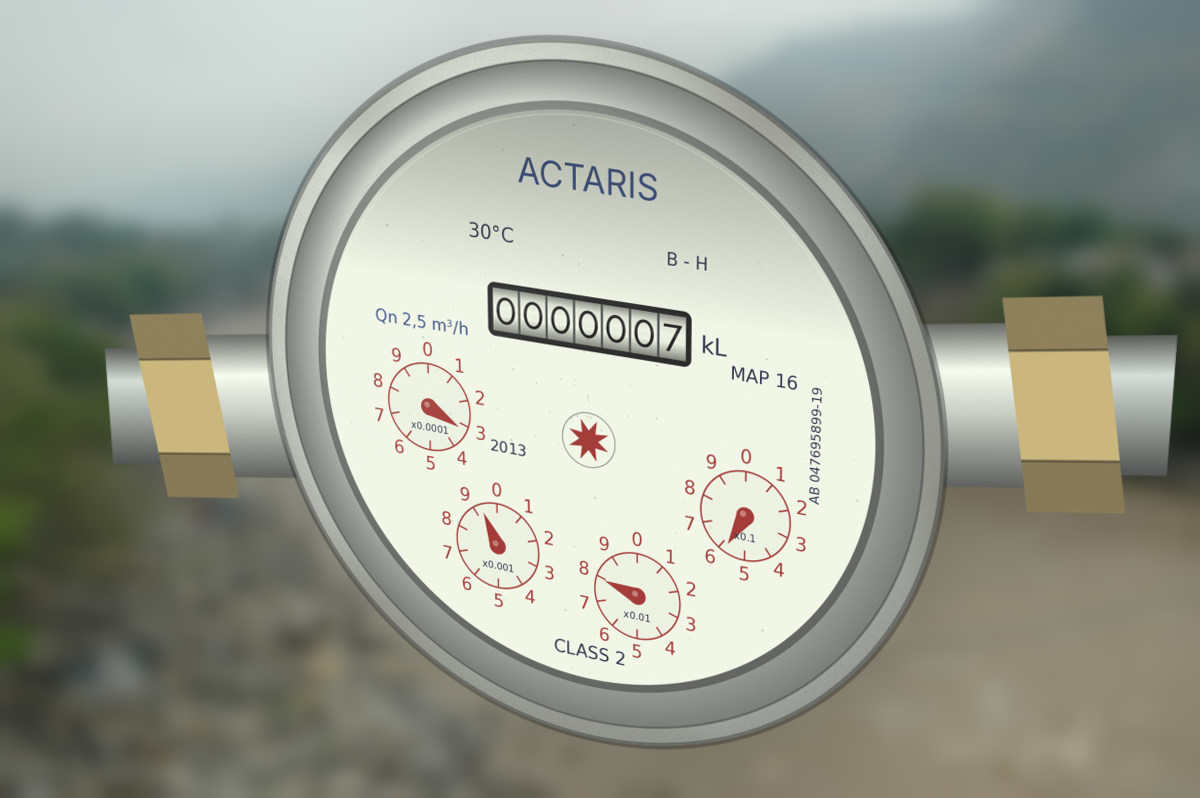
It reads **7.5793** kL
